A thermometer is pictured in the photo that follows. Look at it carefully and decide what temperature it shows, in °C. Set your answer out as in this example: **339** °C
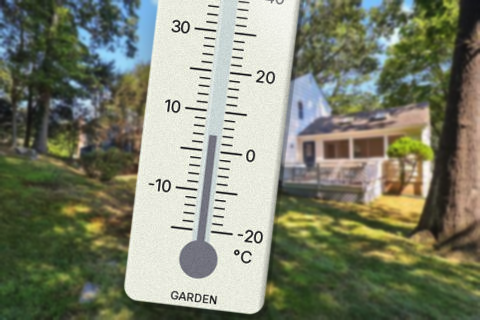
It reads **4** °C
